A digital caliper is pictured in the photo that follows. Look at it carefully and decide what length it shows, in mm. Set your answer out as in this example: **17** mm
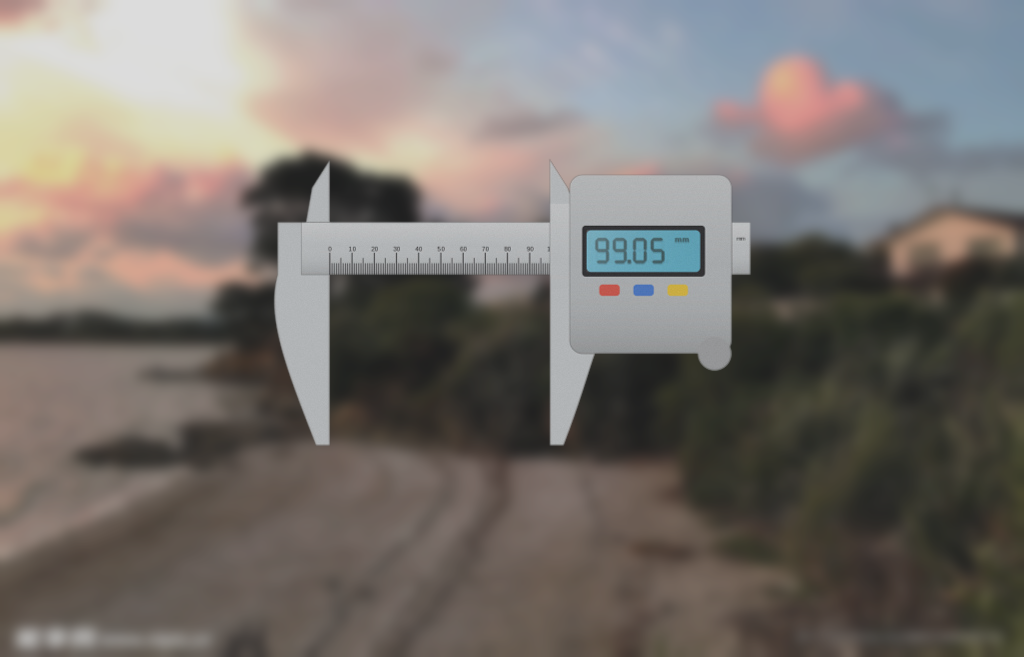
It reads **99.05** mm
